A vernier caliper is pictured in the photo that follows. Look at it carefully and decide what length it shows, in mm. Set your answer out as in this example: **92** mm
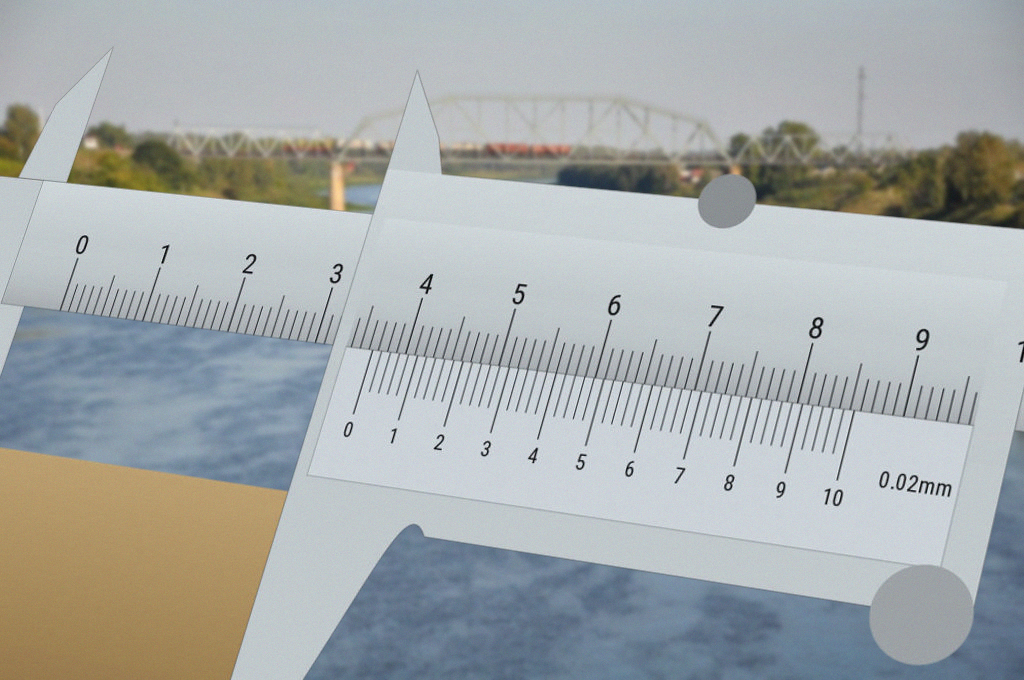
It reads **36.4** mm
